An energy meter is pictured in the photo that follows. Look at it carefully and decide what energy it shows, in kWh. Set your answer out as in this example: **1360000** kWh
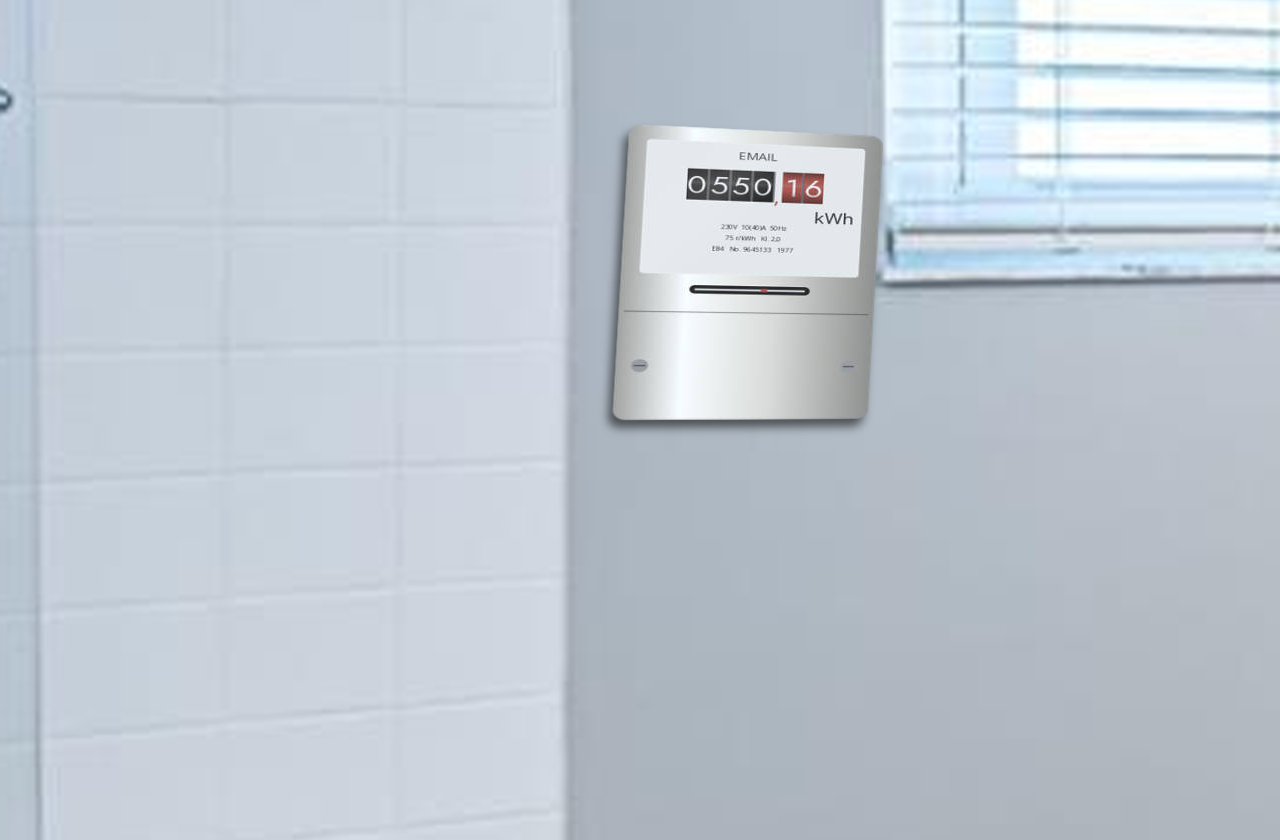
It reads **550.16** kWh
